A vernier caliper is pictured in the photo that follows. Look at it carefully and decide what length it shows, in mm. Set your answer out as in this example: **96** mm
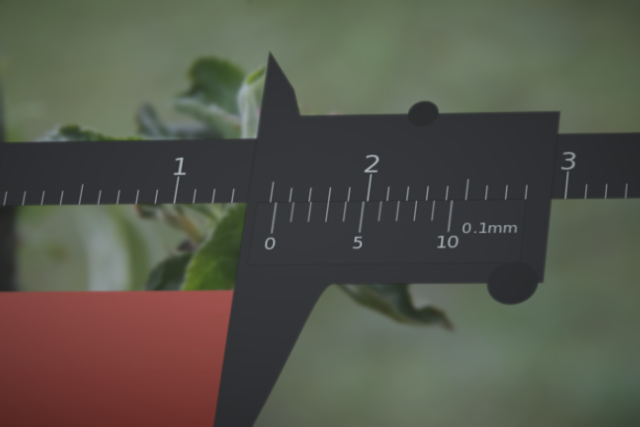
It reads **15.3** mm
